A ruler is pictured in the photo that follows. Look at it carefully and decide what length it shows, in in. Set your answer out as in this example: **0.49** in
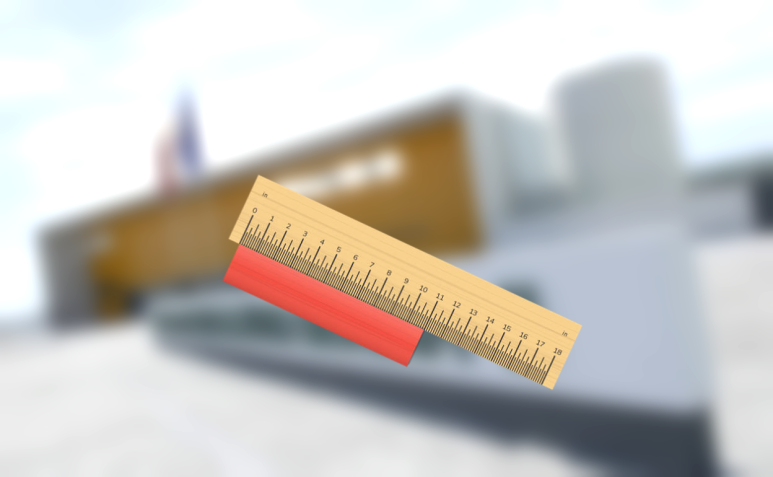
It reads **11** in
